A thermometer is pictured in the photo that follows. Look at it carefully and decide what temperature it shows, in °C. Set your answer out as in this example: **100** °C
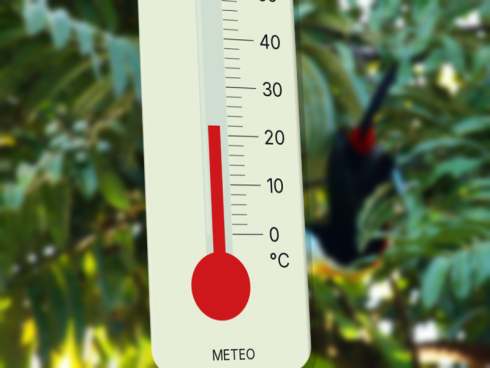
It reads **22** °C
